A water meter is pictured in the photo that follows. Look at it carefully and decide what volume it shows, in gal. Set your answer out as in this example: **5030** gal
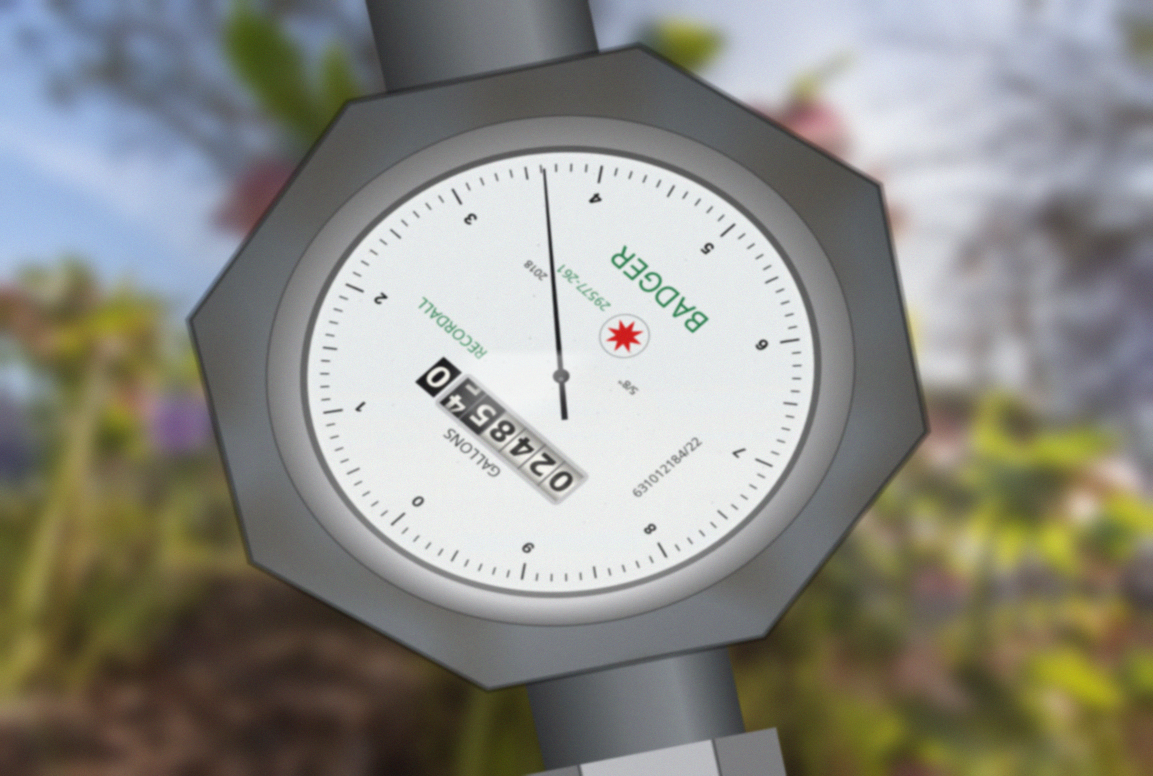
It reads **248543.6** gal
